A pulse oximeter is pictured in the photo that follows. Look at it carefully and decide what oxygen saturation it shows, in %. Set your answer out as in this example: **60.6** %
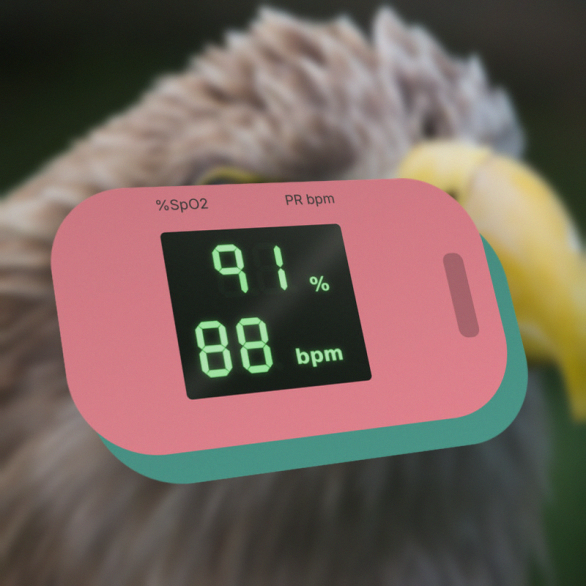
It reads **91** %
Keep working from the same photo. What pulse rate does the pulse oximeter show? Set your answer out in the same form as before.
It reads **88** bpm
